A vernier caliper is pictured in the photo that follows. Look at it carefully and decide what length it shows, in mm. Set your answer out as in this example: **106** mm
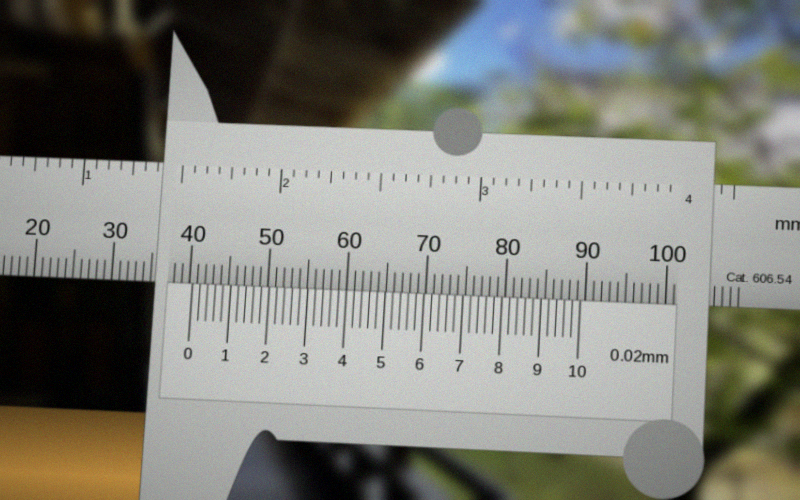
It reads **40.4** mm
